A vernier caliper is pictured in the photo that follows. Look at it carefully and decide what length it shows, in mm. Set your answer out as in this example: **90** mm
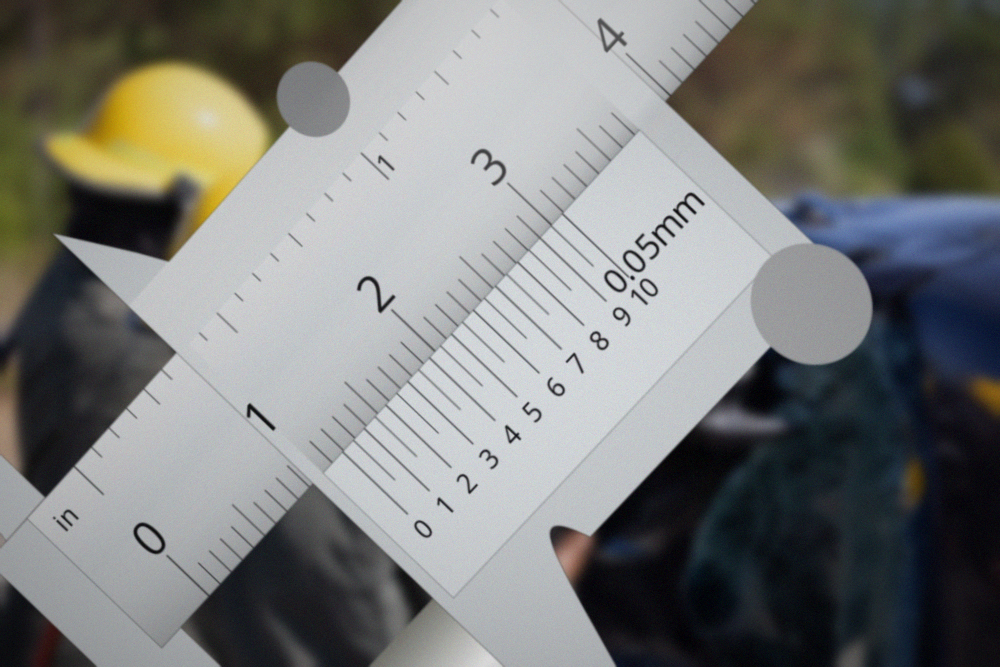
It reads **11.9** mm
